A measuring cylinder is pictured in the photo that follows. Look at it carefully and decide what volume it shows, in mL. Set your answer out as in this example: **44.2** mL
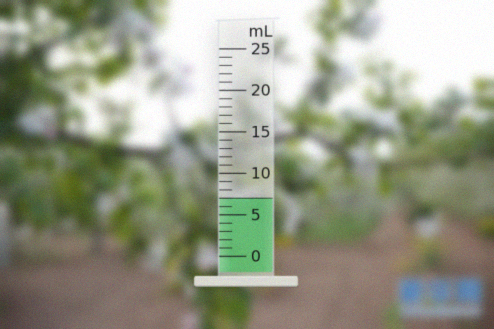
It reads **7** mL
